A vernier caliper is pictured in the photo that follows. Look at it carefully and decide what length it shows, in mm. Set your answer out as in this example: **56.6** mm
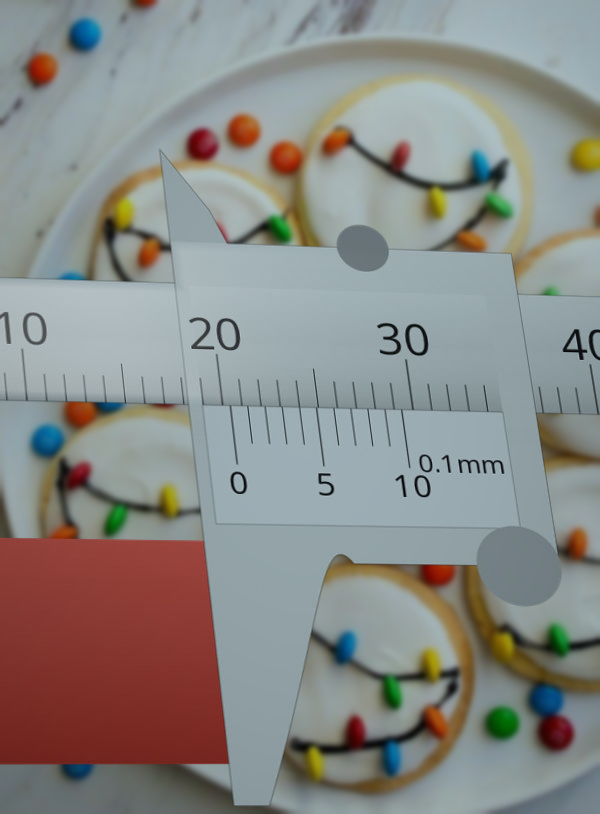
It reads **20.4** mm
